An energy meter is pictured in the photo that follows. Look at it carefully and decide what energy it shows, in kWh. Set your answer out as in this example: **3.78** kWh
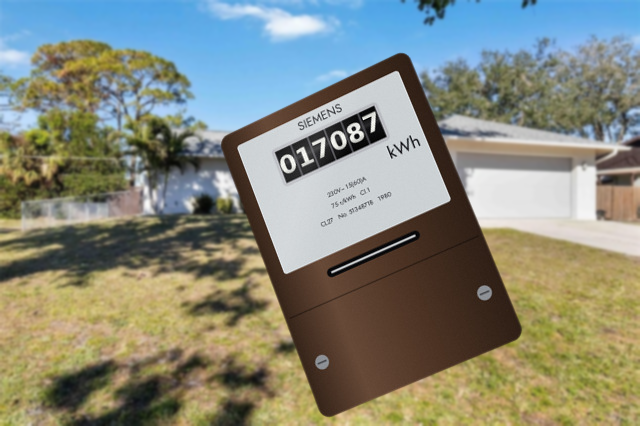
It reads **17087** kWh
